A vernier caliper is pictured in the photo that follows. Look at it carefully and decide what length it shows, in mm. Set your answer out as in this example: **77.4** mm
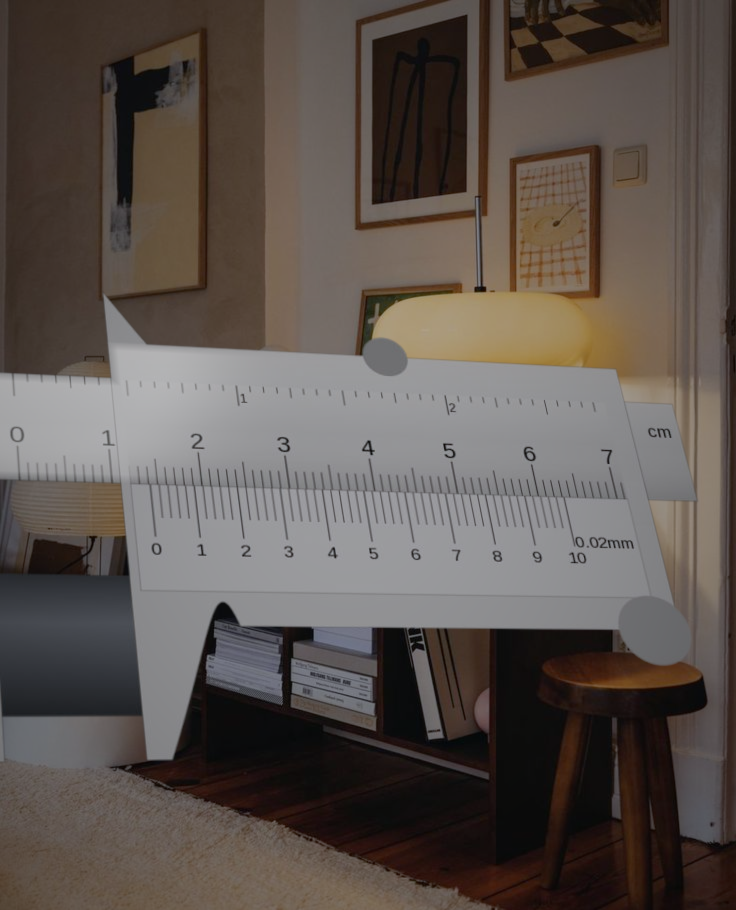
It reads **14.2** mm
